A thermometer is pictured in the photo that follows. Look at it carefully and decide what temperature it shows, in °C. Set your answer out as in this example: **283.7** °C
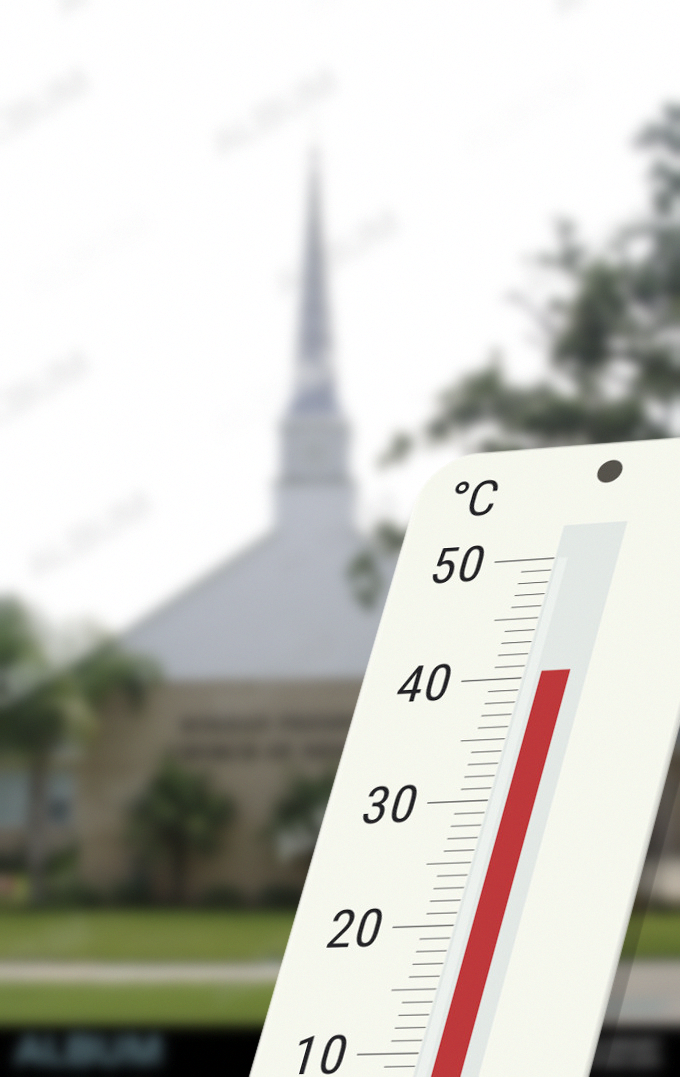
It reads **40.5** °C
